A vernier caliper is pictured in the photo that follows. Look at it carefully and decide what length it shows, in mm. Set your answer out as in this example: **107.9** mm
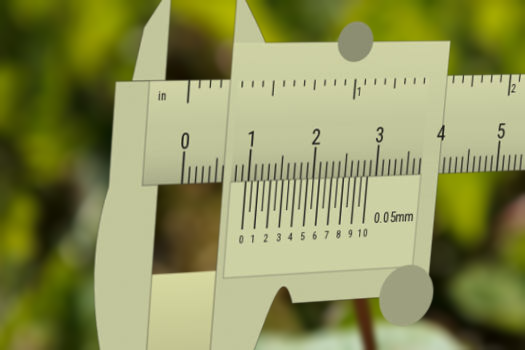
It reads **9.6** mm
